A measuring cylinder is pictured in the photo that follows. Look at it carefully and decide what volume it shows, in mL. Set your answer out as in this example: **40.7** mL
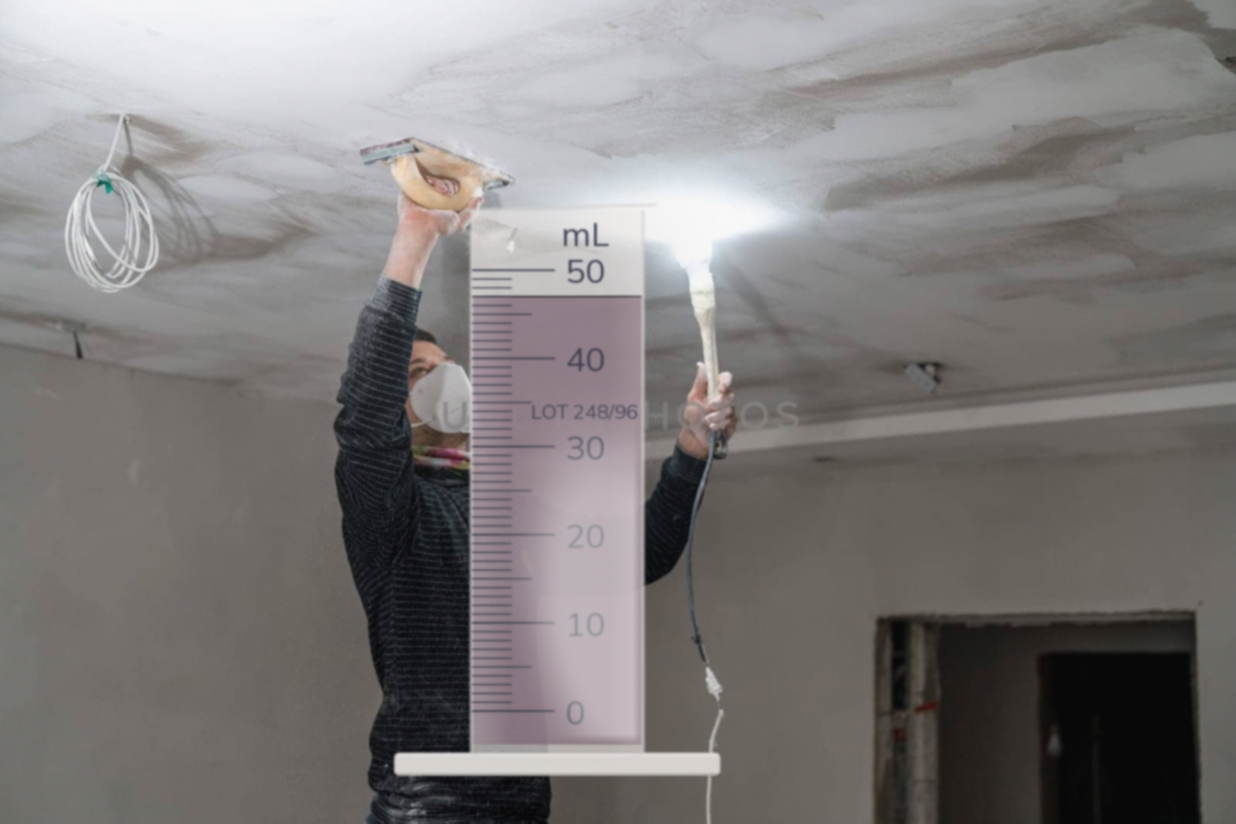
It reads **47** mL
